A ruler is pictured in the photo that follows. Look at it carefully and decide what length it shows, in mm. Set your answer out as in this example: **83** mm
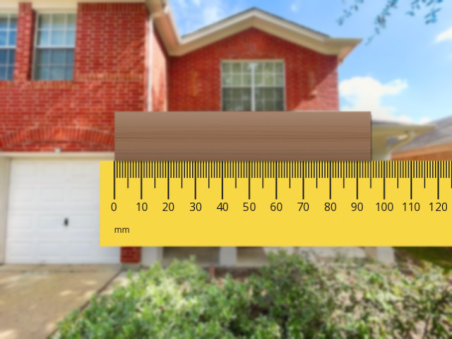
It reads **95** mm
